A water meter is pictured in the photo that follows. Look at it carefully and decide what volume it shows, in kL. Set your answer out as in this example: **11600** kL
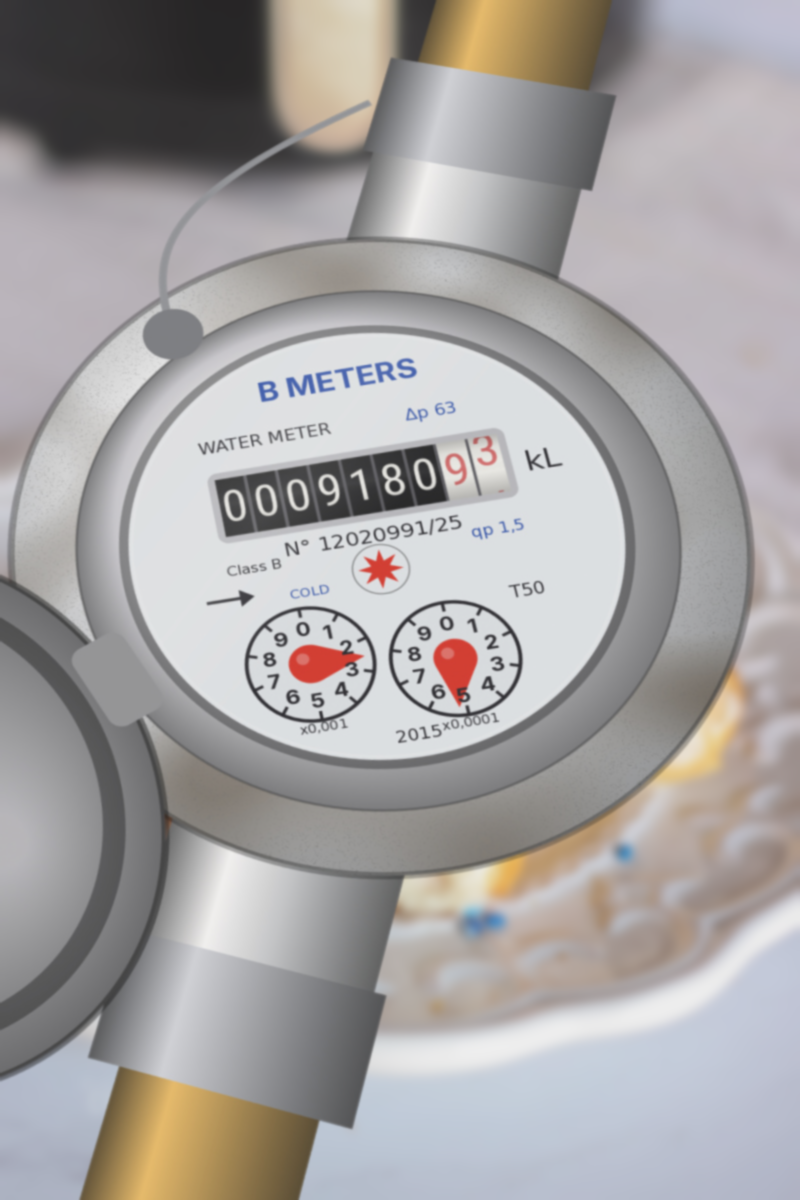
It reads **9180.9325** kL
